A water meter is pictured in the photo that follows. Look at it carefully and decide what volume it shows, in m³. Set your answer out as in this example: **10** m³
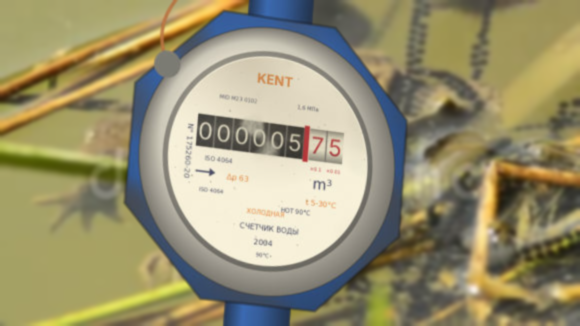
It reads **5.75** m³
